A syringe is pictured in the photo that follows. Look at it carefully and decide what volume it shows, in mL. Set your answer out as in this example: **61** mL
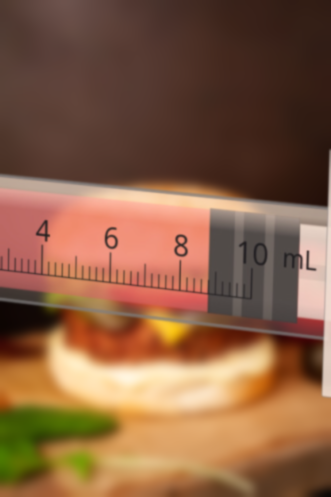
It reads **8.8** mL
